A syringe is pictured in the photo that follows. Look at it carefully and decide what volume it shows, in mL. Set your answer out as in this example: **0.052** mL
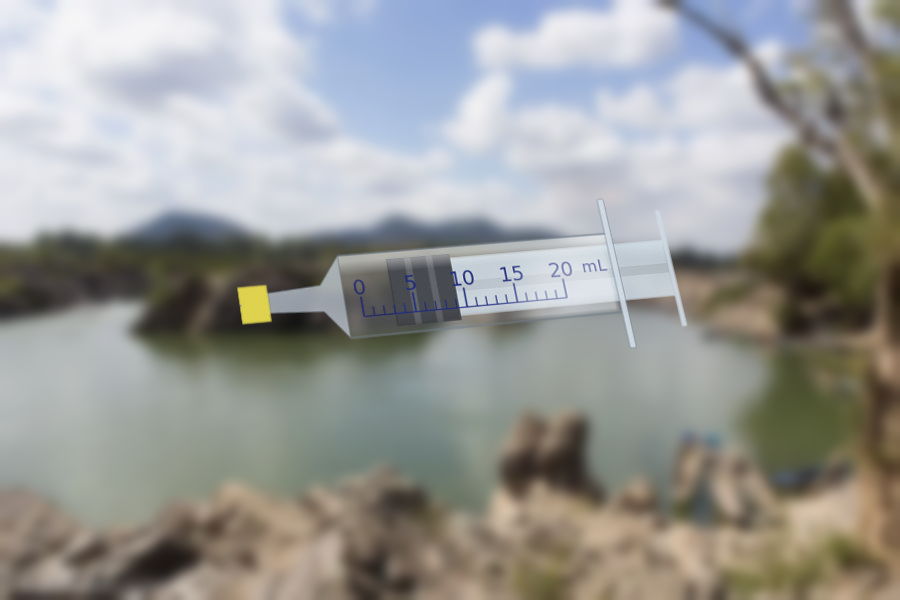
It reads **3** mL
